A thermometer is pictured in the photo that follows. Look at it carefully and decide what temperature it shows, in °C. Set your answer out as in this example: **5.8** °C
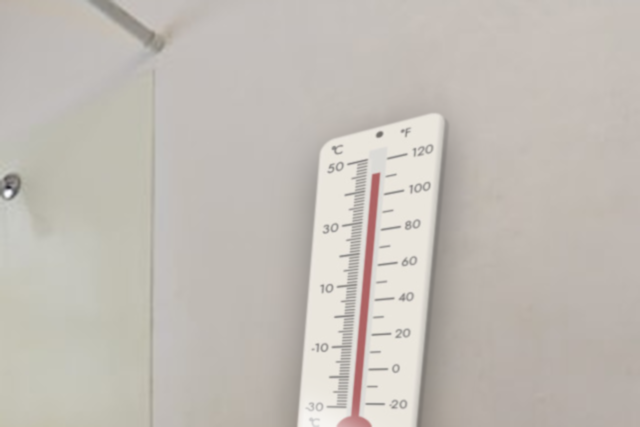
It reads **45** °C
